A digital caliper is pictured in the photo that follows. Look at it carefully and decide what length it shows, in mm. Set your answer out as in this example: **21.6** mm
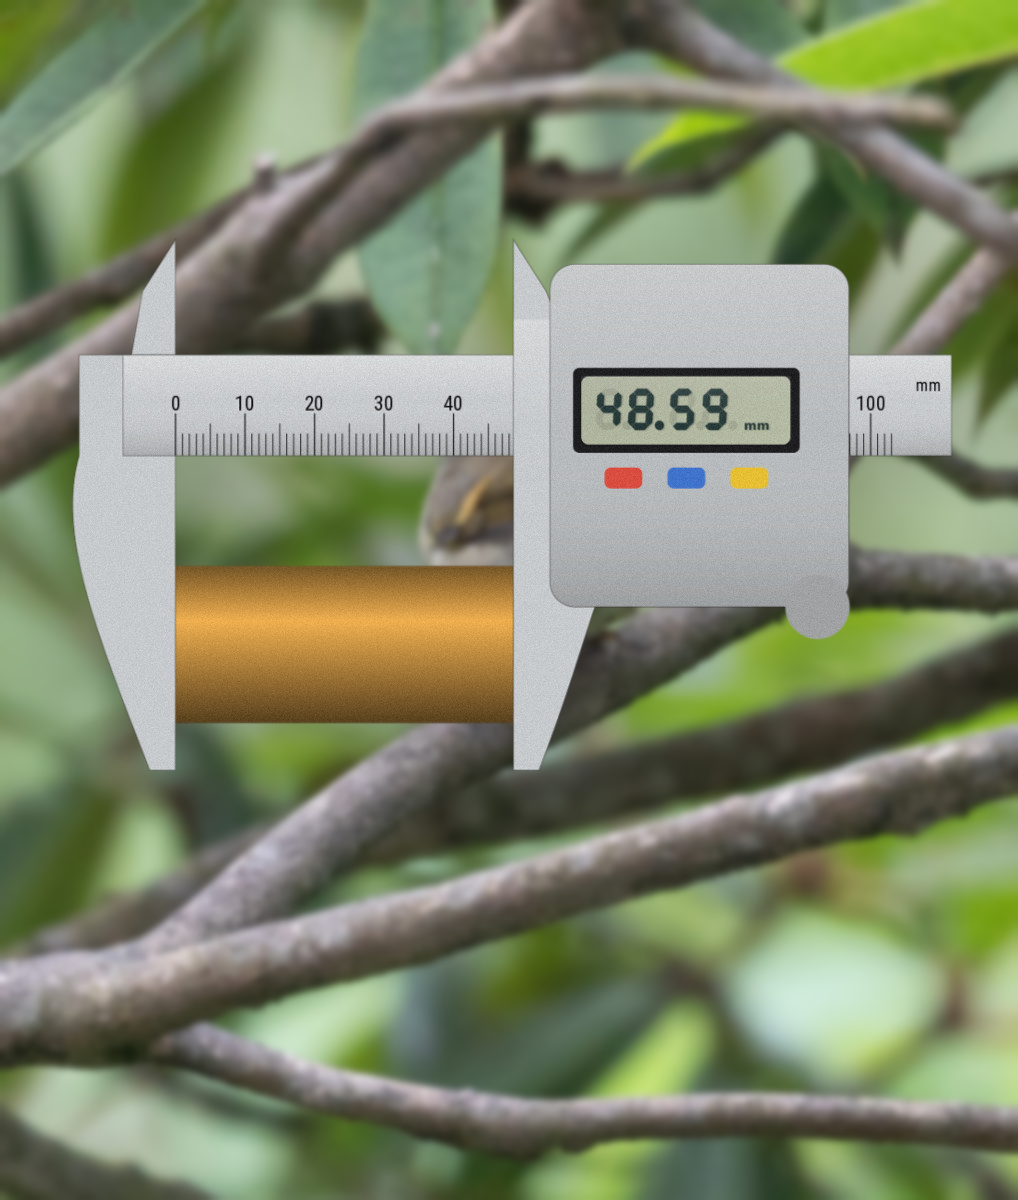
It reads **48.59** mm
